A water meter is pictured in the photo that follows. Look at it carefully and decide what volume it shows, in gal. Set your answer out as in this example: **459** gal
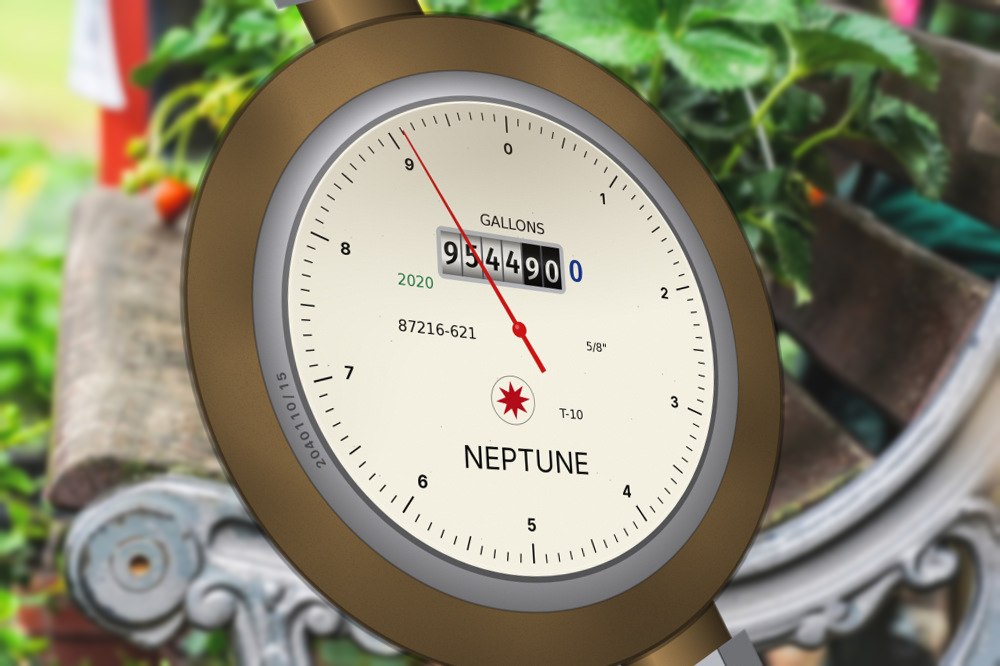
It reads **9544899.1** gal
